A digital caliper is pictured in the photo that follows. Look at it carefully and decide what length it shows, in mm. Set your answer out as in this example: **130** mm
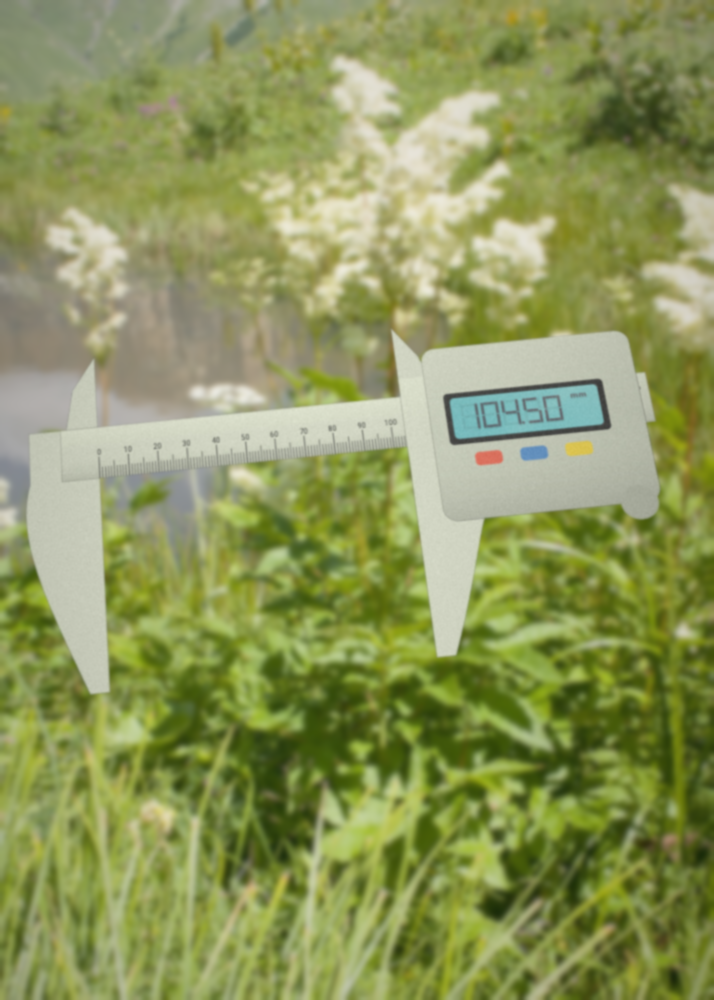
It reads **104.50** mm
